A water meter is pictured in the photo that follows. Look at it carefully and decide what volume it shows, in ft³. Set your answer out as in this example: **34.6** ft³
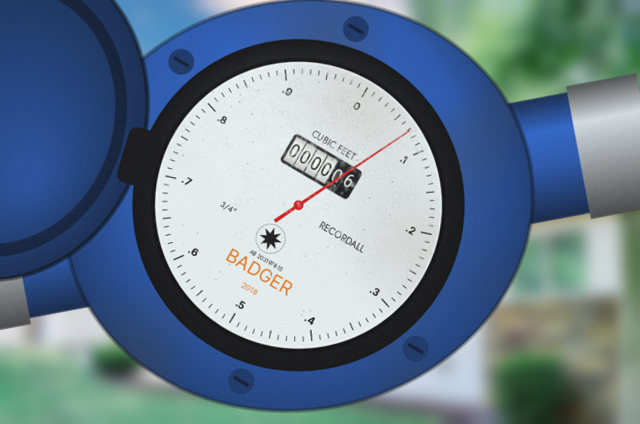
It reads **6.07** ft³
